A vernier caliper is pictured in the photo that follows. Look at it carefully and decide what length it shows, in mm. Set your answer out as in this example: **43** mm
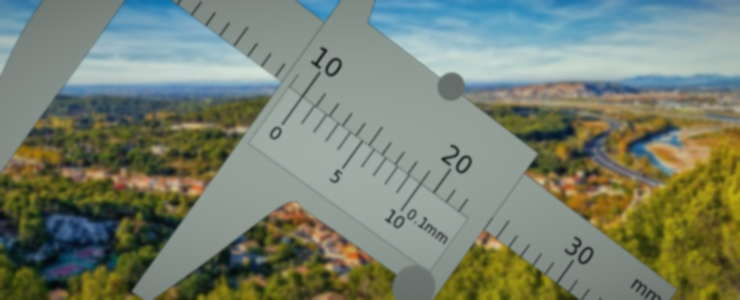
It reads **10.0** mm
